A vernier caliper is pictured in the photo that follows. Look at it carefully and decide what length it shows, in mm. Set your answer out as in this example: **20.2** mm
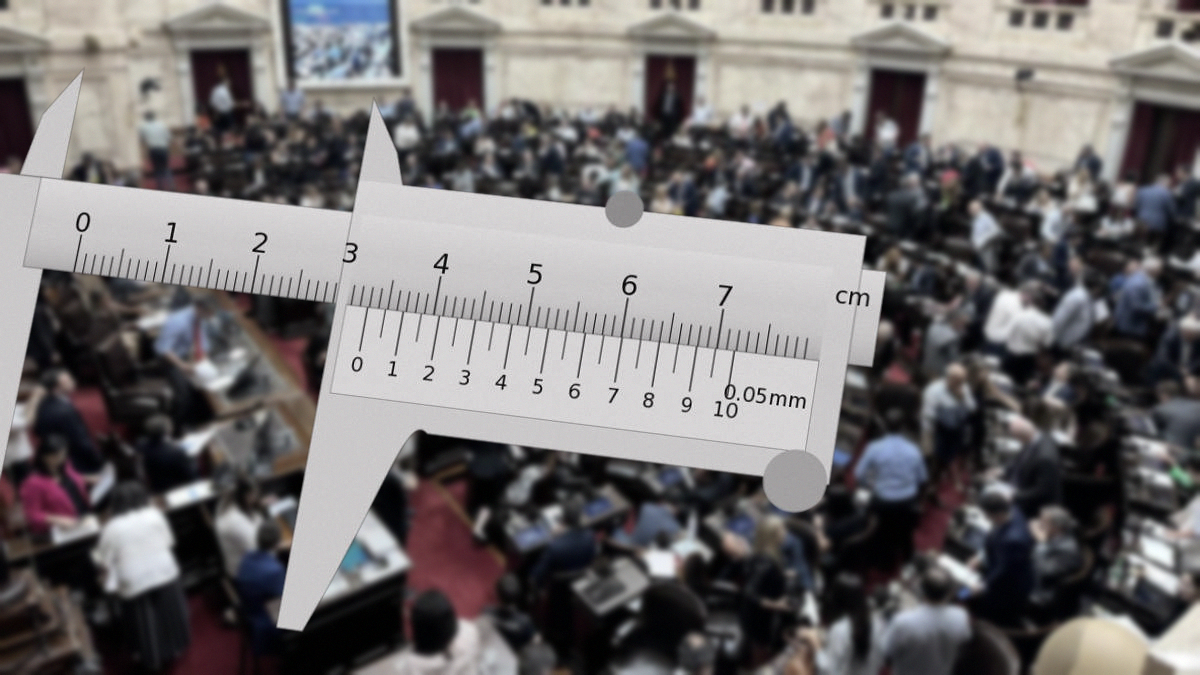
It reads **32.8** mm
